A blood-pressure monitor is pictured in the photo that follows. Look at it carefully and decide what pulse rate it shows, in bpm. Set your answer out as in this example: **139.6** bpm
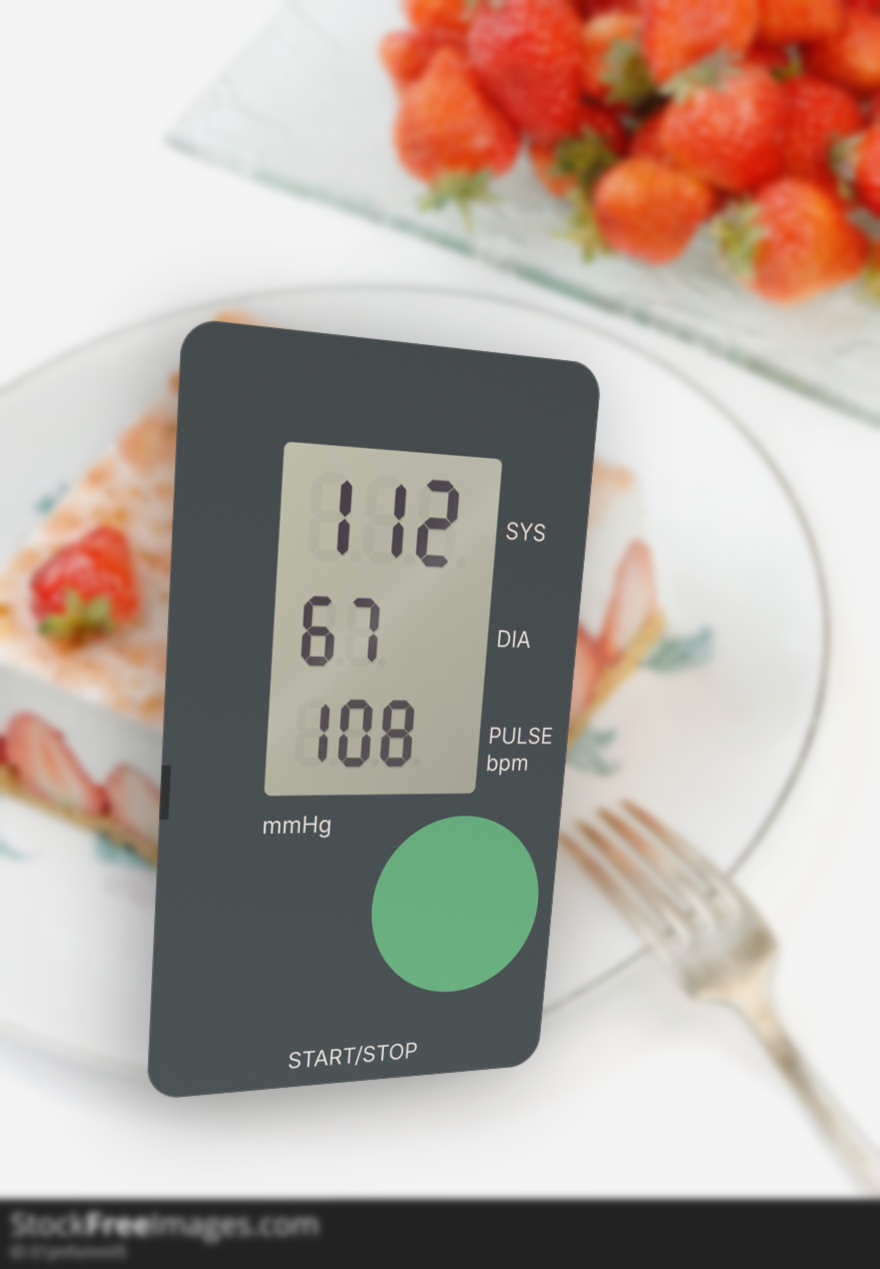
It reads **108** bpm
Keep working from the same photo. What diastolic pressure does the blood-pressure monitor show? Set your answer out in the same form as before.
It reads **67** mmHg
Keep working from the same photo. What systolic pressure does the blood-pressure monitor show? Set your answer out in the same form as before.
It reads **112** mmHg
